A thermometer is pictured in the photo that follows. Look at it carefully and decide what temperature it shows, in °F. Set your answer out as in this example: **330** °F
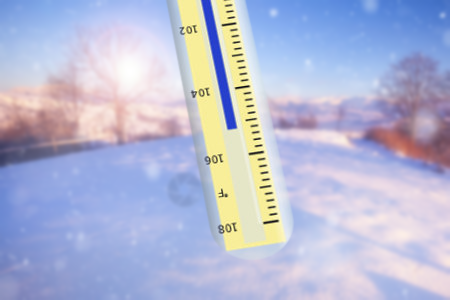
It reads **105.2** °F
